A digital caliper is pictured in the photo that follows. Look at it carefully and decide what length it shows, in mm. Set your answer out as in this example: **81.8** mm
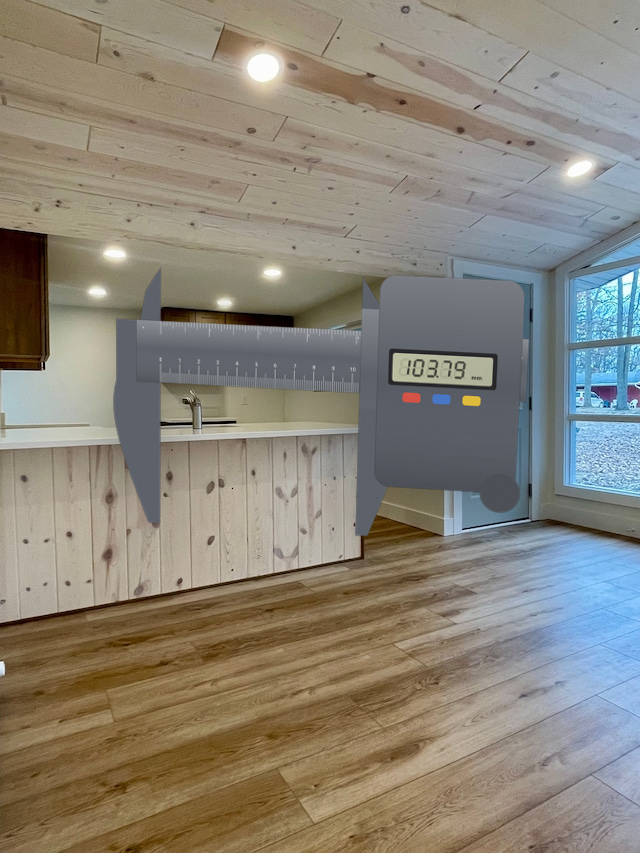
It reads **103.79** mm
